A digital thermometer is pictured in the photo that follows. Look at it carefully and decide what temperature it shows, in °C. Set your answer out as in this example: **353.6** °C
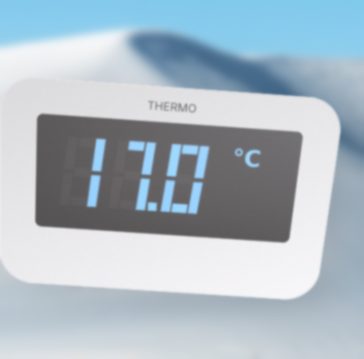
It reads **17.0** °C
